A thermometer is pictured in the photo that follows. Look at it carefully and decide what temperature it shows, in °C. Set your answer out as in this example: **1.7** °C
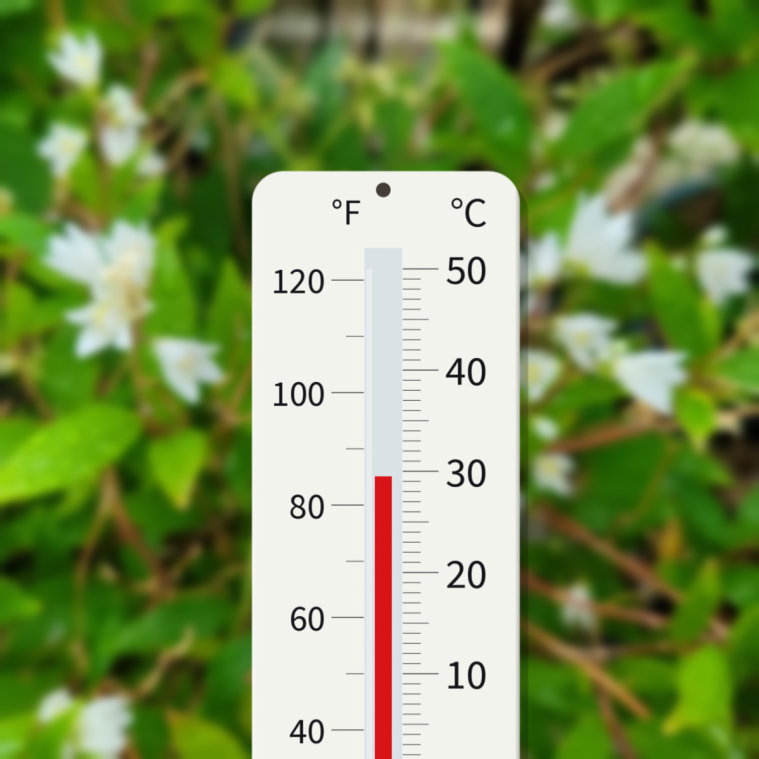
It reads **29.5** °C
